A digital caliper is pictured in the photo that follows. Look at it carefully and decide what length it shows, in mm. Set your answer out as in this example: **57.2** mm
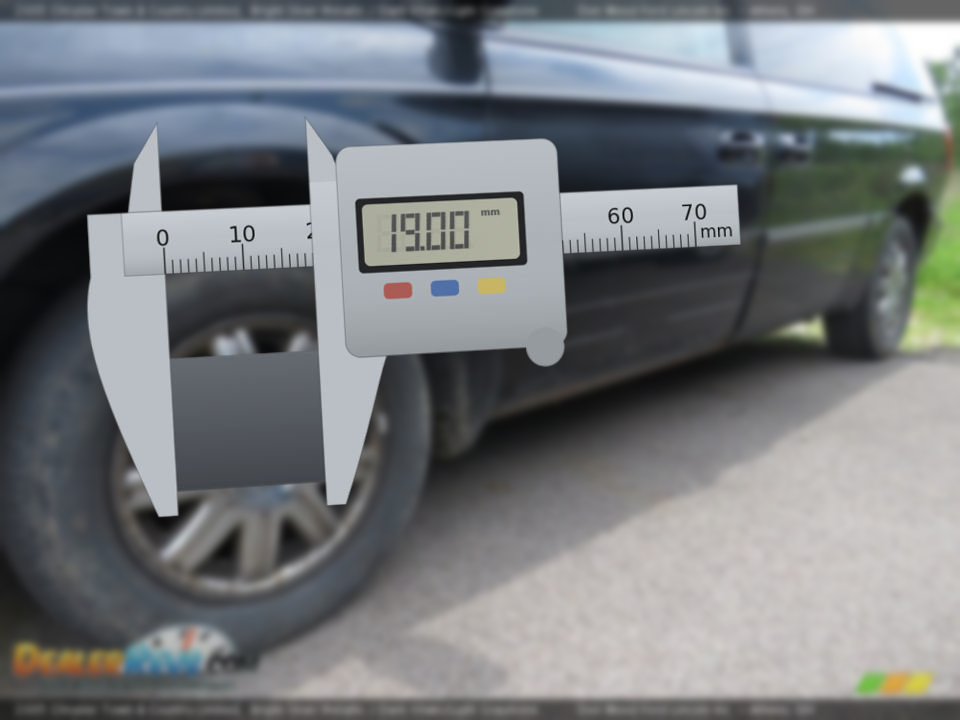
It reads **19.00** mm
